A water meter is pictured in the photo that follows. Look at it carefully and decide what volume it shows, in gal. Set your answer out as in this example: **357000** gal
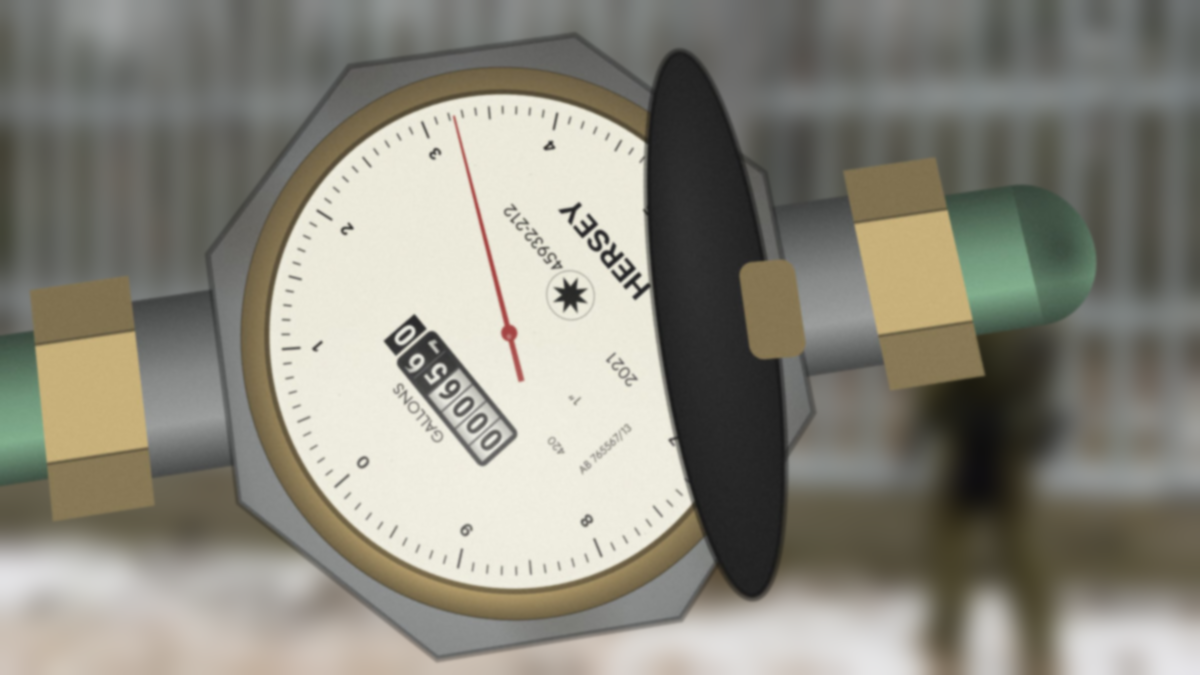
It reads **6563.2** gal
